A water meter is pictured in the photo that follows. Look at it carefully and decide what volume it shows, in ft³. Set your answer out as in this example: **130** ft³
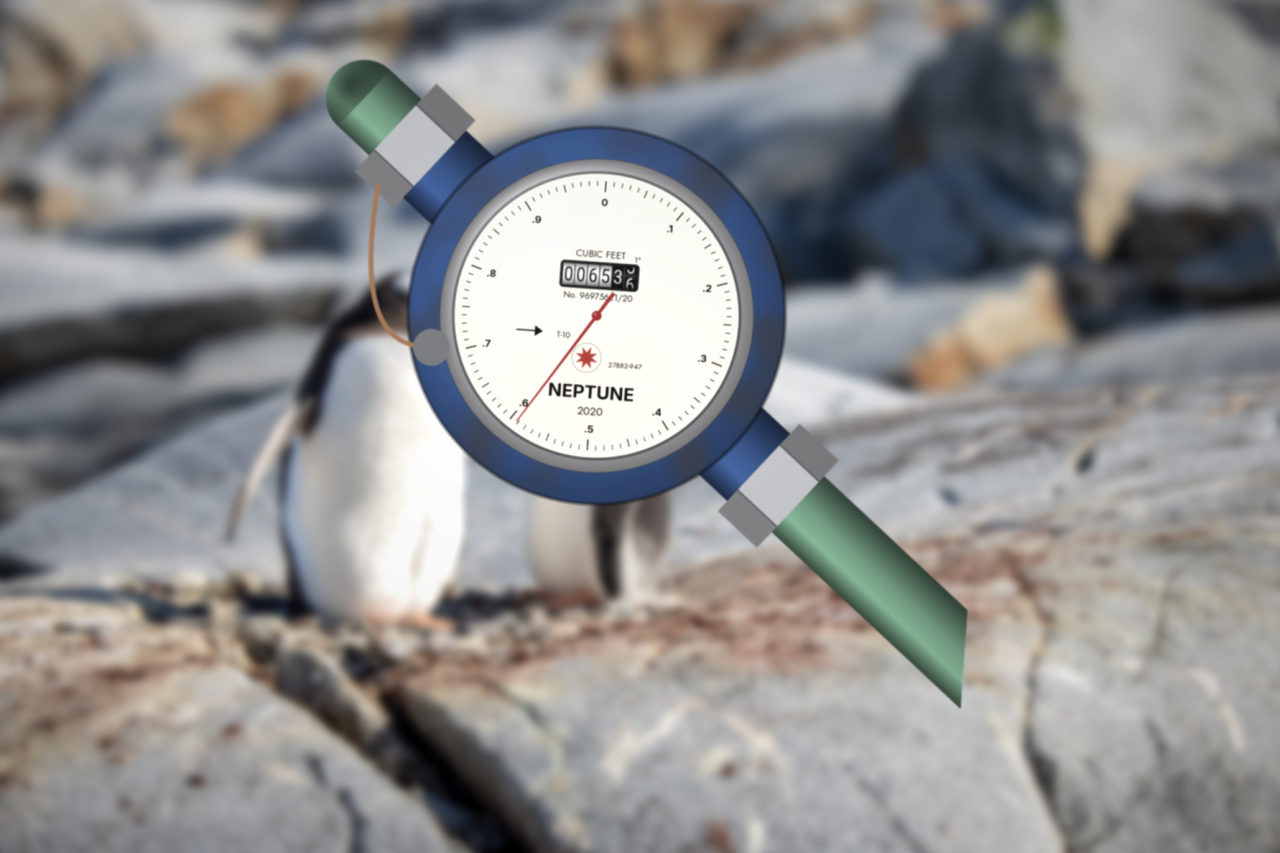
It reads **6535.59** ft³
